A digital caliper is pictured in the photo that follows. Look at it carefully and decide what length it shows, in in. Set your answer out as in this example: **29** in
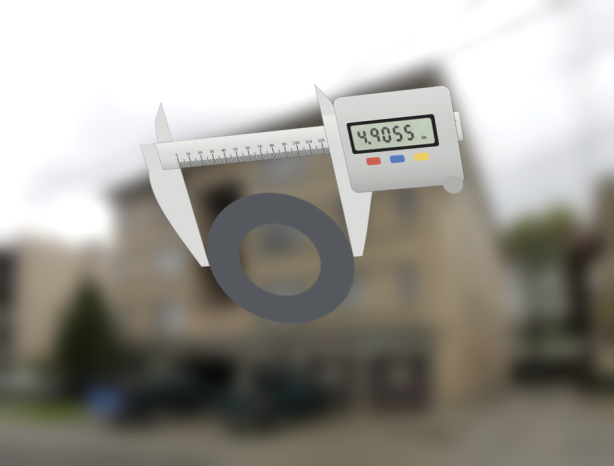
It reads **4.9055** in
